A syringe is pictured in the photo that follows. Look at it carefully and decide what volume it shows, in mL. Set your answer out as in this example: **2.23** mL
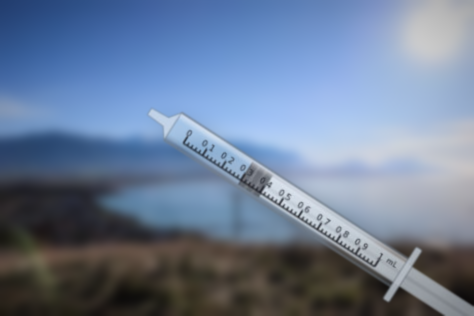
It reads **0.3** mL
